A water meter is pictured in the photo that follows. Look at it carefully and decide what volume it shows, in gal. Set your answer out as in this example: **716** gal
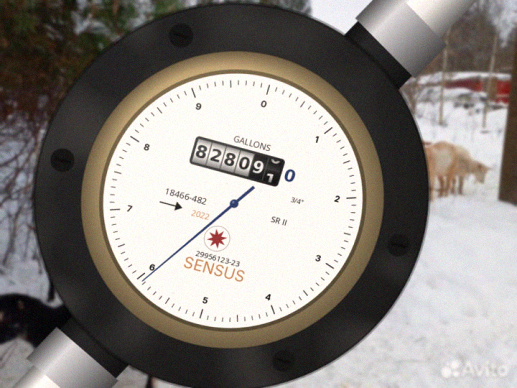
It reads **8280905.9** gal
